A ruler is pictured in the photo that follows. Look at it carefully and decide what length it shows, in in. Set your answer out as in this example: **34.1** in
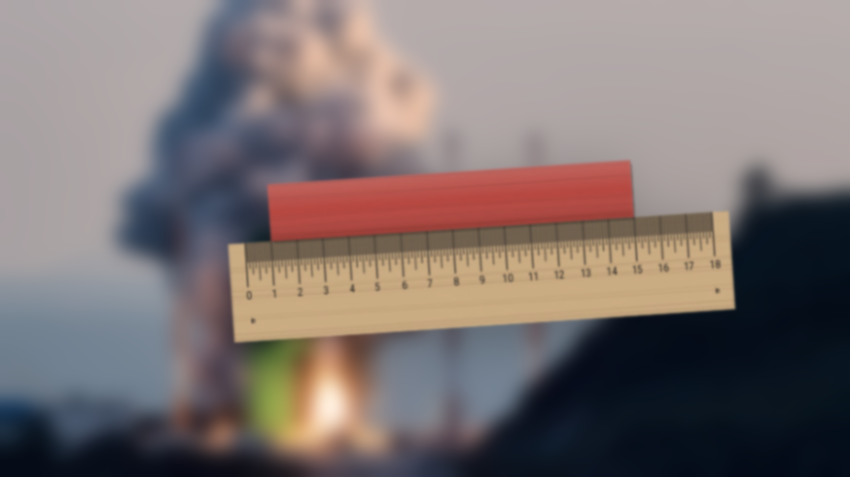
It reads **14** in
